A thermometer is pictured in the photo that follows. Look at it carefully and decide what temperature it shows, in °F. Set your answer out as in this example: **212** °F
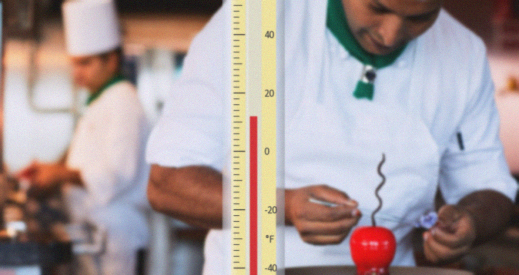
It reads **12** °F
